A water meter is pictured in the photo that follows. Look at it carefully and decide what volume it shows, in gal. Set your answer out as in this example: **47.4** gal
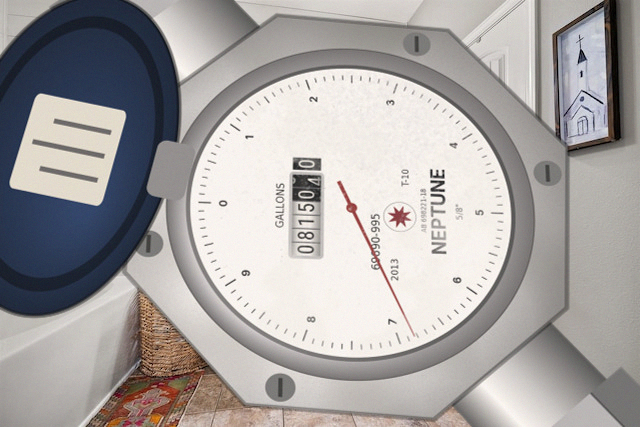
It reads **815036.8** gal
